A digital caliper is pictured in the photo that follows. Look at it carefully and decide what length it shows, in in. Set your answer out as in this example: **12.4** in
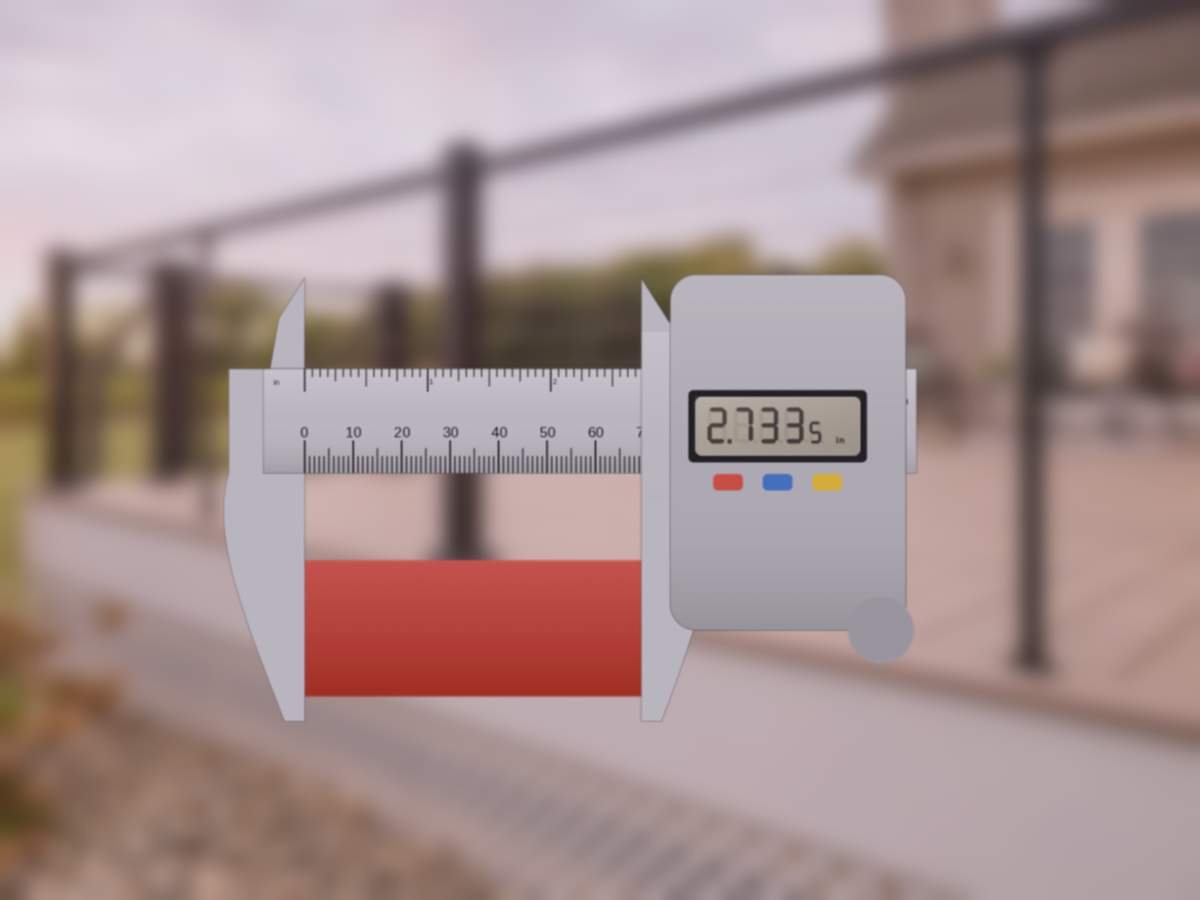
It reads **2.7335** in
